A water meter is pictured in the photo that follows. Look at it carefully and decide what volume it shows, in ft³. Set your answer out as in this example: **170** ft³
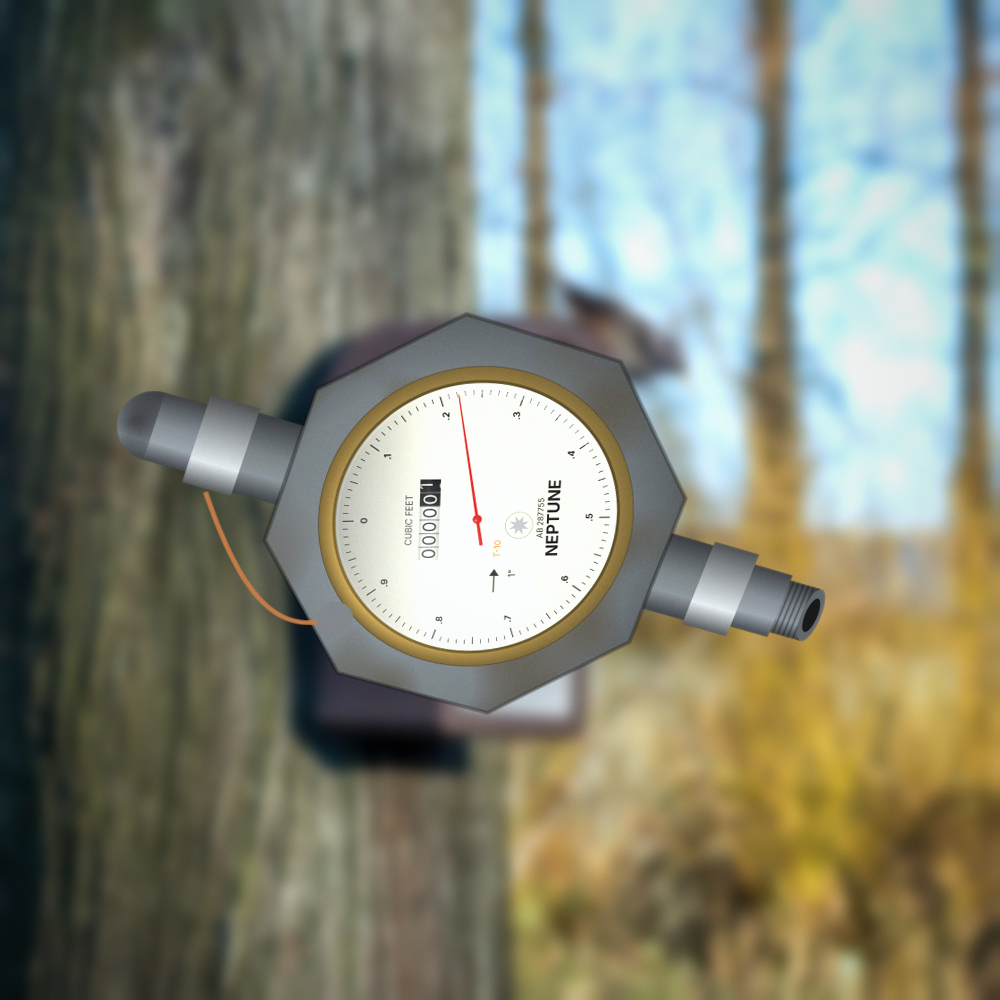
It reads **1.22** ft³
